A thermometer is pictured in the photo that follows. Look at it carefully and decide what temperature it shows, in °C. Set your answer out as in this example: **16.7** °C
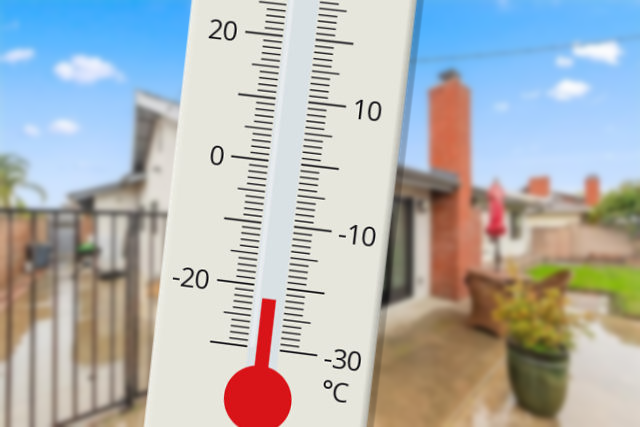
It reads **-22** °C
